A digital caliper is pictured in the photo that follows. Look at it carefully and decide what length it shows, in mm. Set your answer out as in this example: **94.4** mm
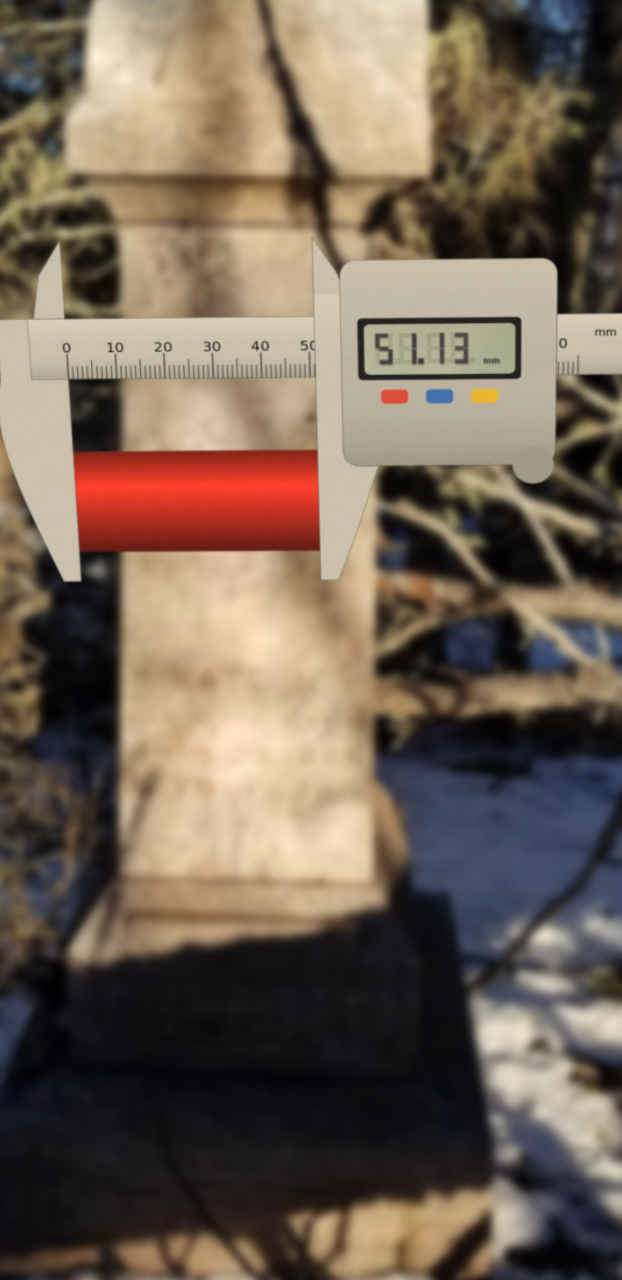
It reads **51.13** mm
